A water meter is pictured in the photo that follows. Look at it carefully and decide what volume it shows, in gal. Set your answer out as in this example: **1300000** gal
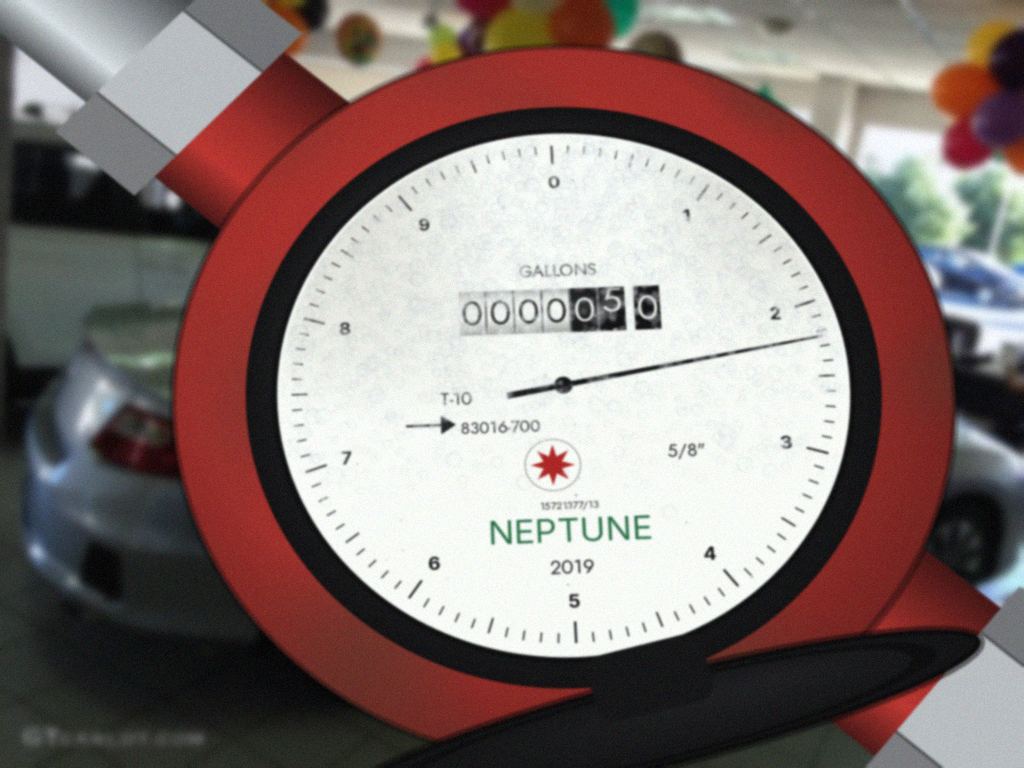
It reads **52.2** gal
